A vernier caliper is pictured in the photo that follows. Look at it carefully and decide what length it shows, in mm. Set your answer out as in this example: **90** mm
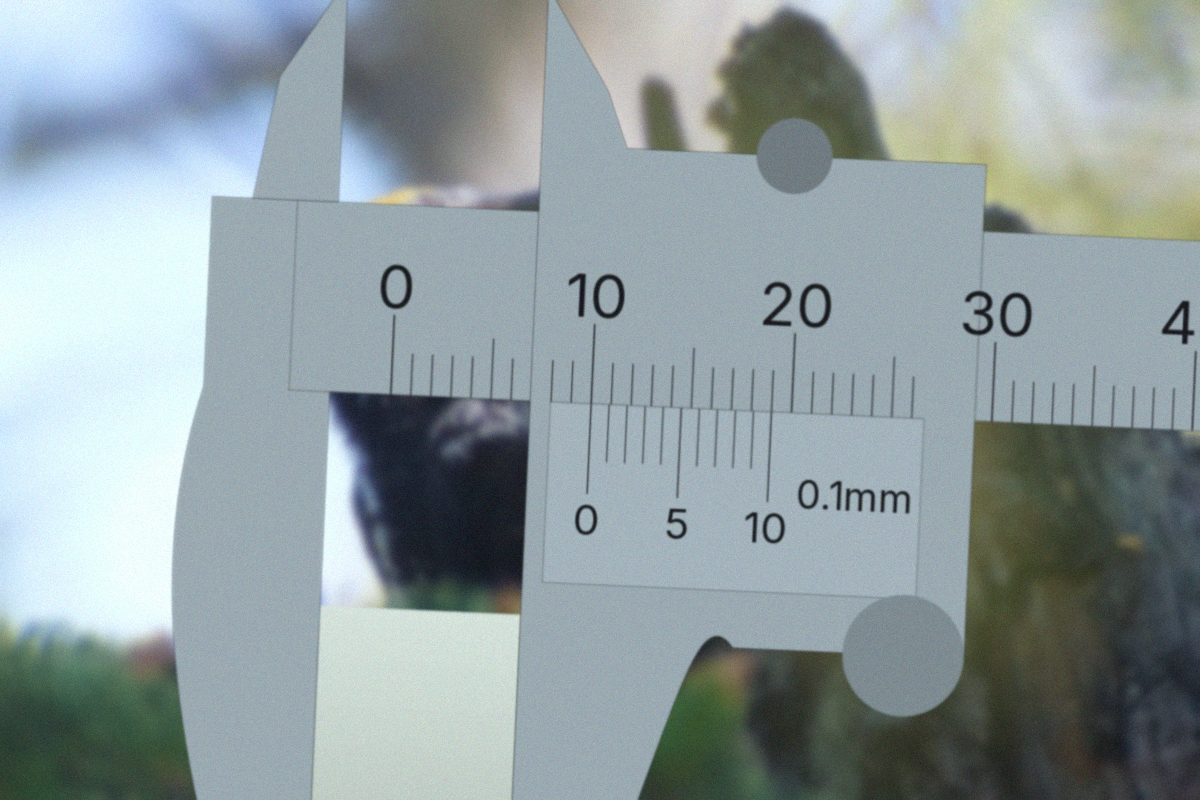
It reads **10.0** mm
